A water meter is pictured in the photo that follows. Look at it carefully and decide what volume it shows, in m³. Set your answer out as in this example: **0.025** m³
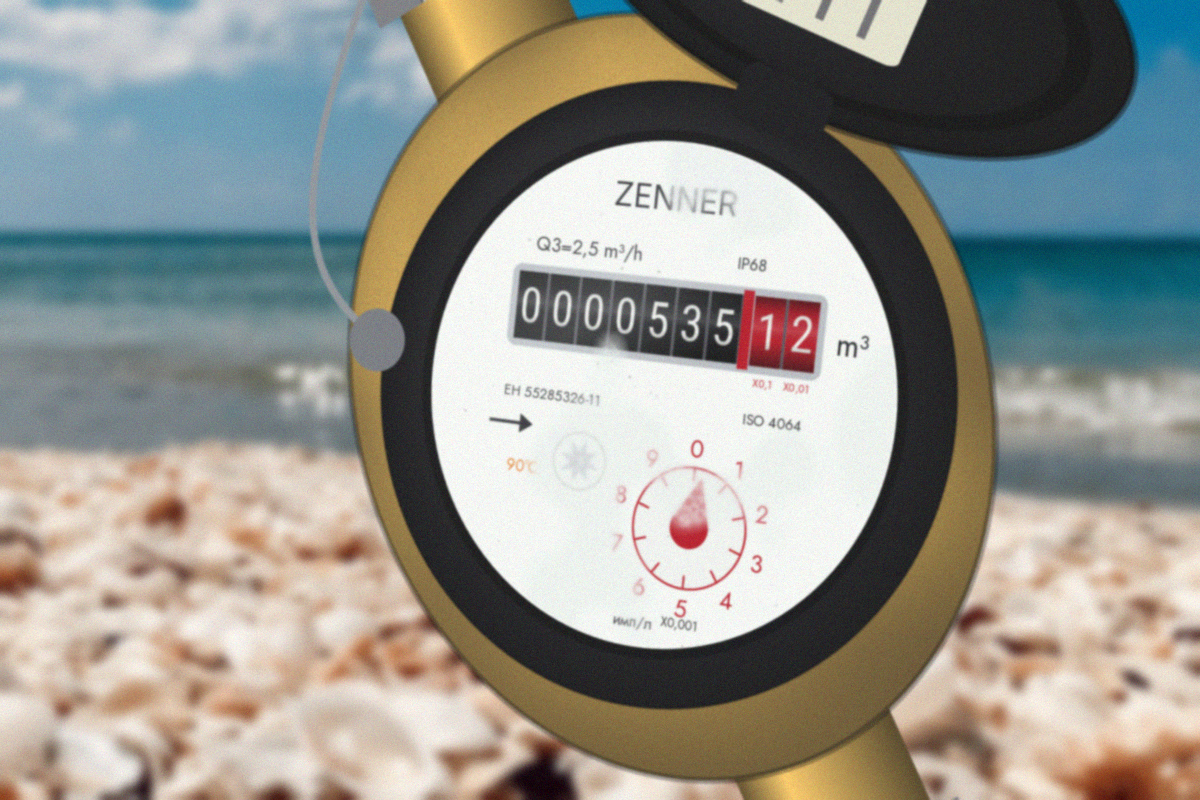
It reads **535.120** m³
